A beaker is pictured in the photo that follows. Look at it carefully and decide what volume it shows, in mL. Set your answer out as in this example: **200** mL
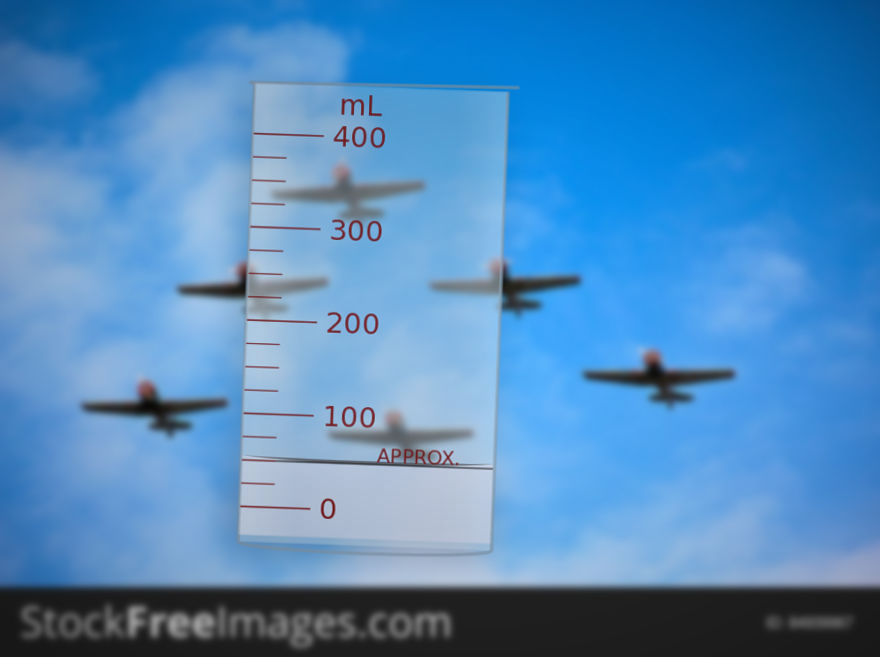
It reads **50** mL
